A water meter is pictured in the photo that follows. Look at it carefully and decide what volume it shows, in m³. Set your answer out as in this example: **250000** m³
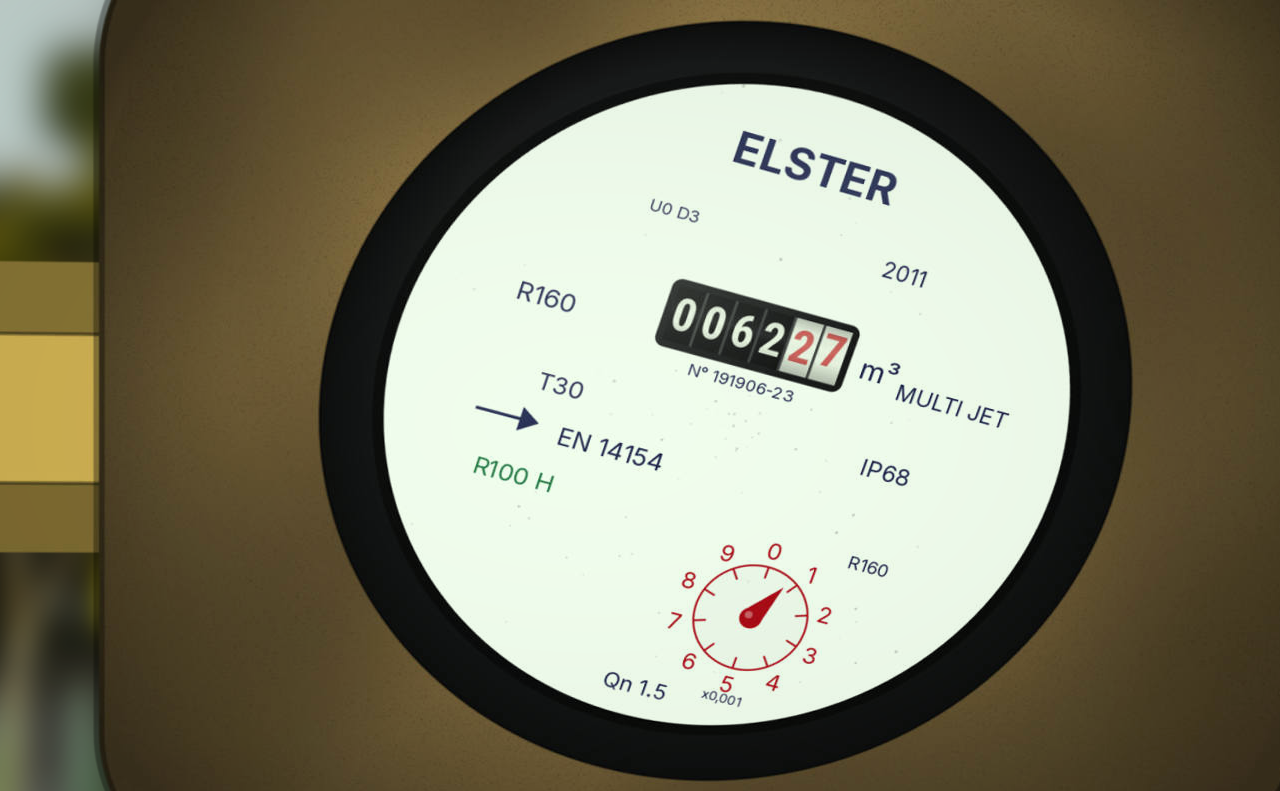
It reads **62.270** m³
